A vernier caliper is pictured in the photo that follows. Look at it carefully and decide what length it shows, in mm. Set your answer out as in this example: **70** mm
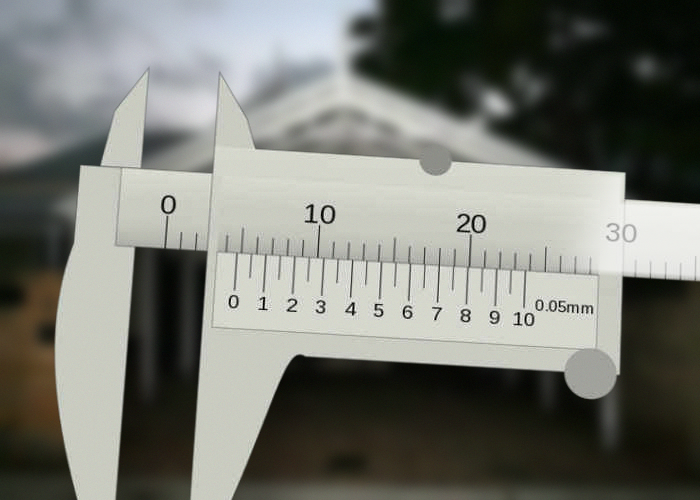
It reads **4.7** mm
